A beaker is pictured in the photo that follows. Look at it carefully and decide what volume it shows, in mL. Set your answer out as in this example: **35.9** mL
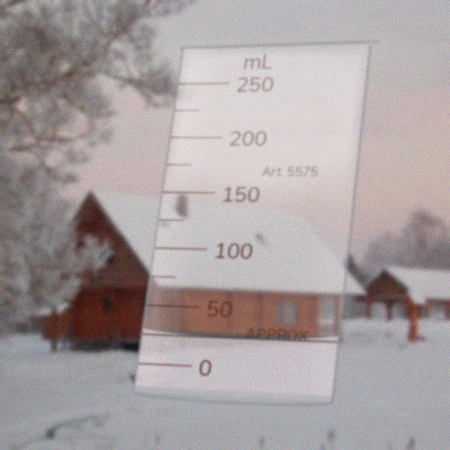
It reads **25** mL
